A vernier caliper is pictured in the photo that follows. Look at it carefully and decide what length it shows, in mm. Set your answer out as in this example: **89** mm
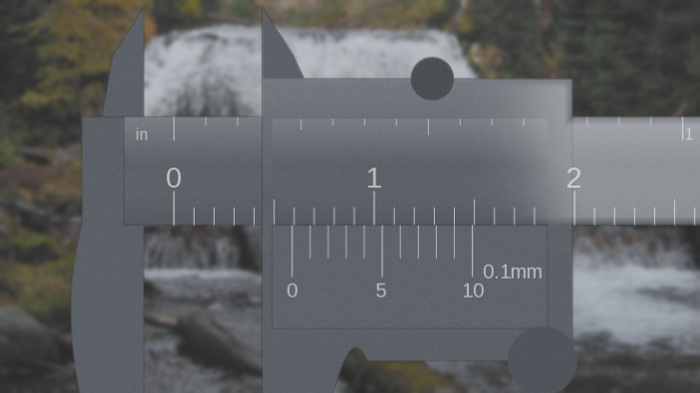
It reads **5.9** mm
